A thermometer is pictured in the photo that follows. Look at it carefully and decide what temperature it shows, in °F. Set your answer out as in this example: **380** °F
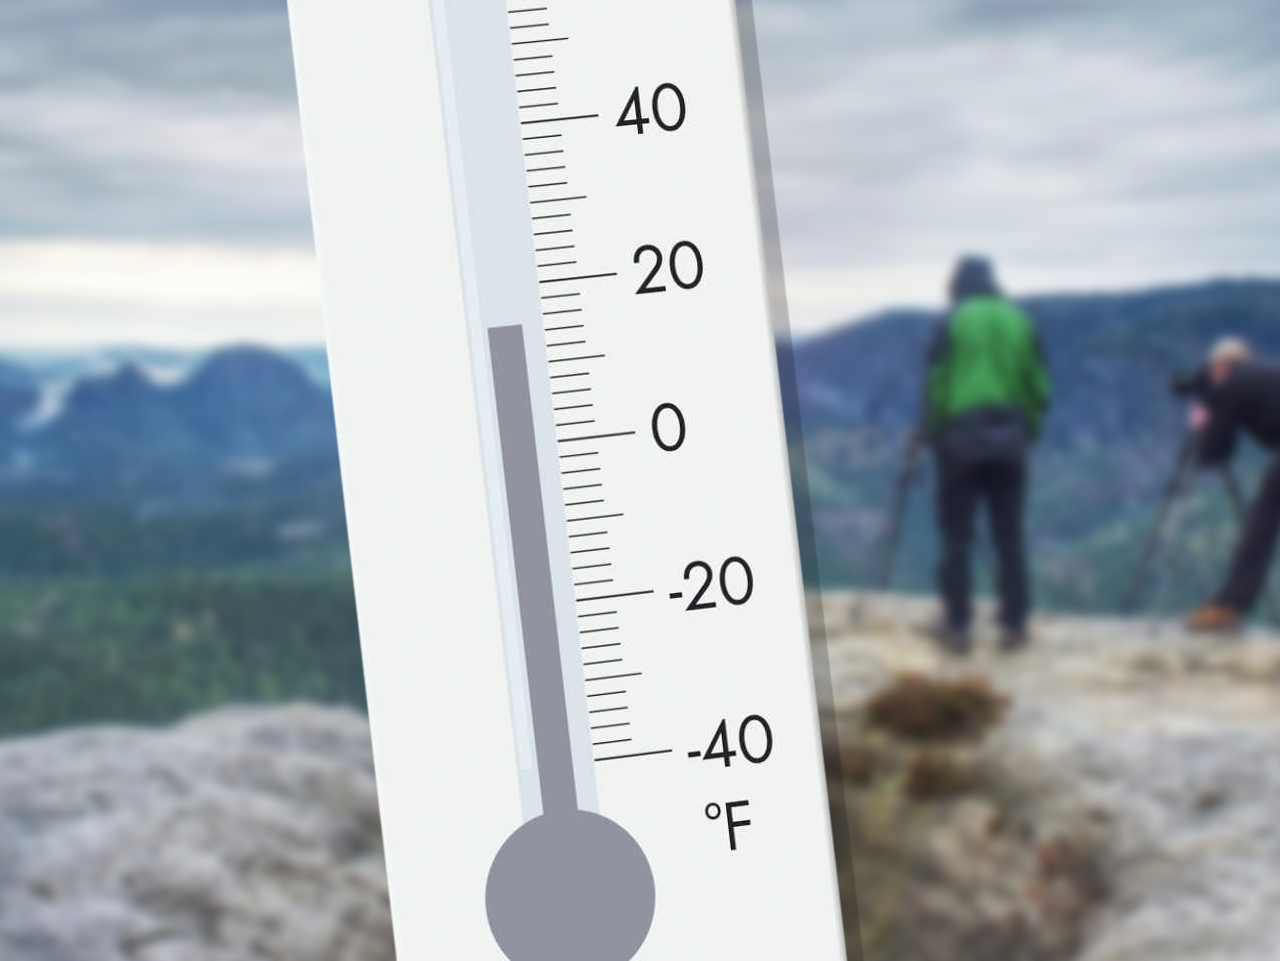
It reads **15** °F
